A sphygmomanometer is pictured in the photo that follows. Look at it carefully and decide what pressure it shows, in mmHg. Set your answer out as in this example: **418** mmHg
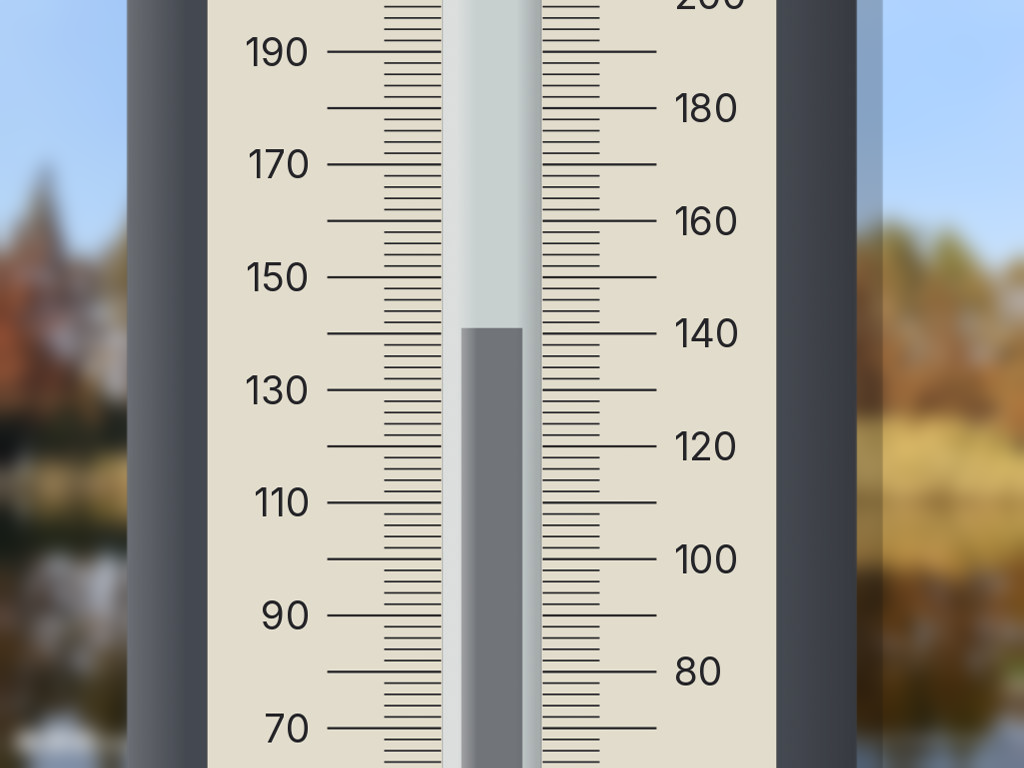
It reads **141** mmHg
